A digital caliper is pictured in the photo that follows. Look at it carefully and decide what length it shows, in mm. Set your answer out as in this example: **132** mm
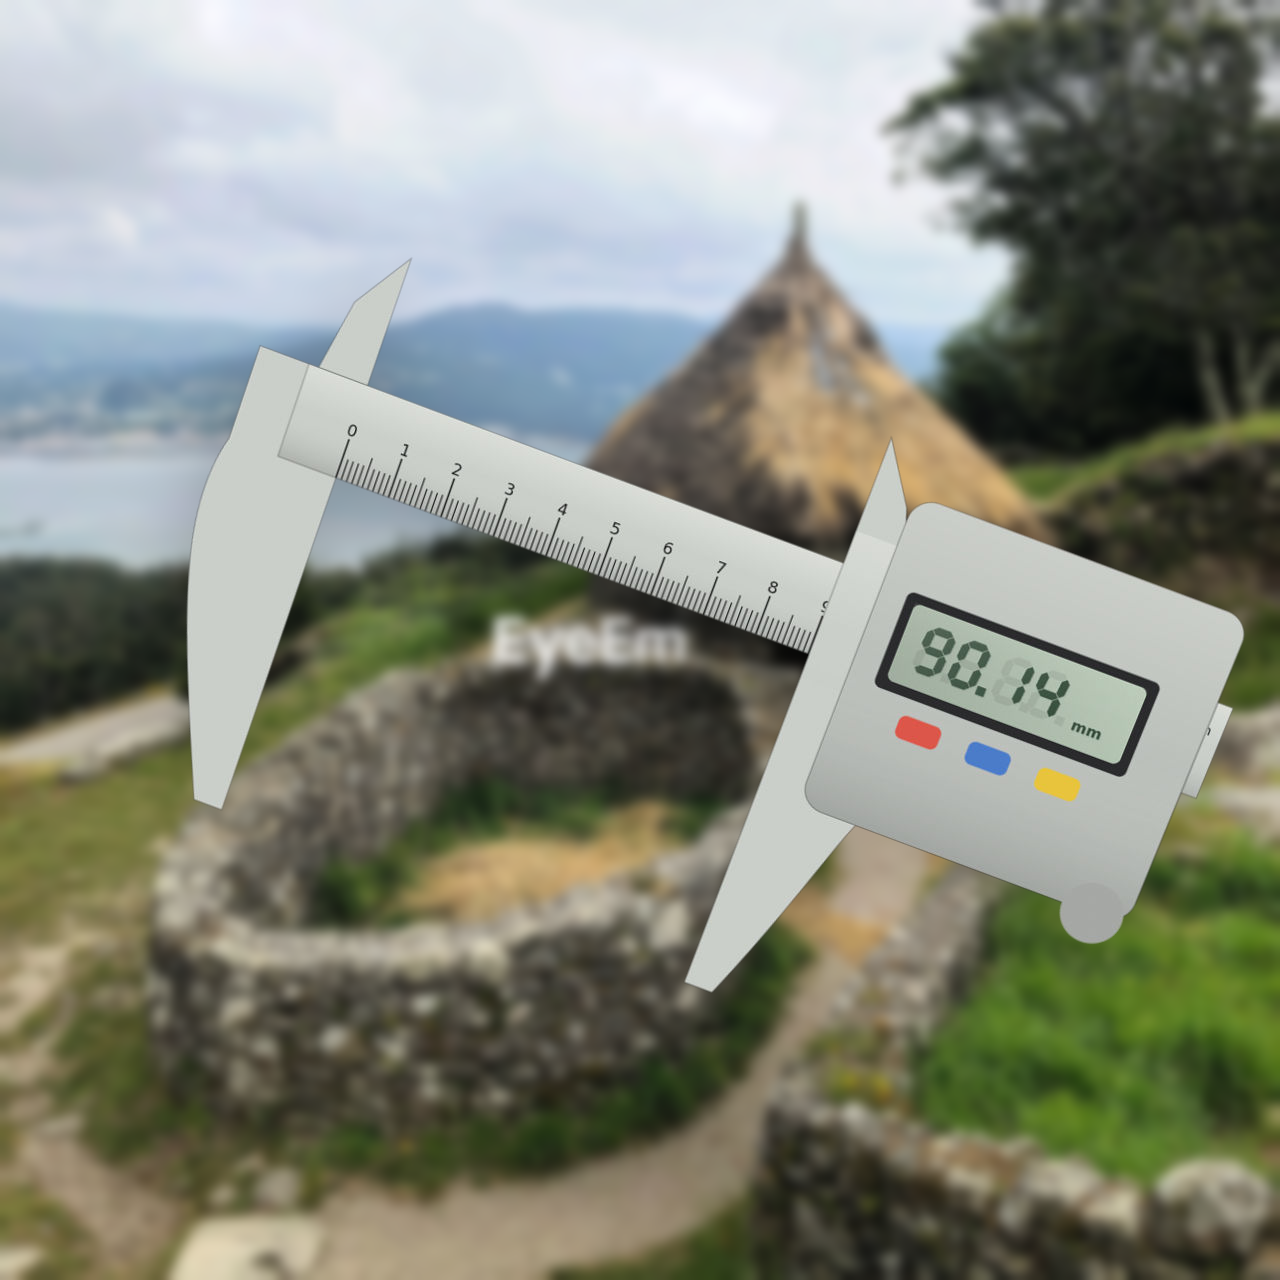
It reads **90.14** mm
